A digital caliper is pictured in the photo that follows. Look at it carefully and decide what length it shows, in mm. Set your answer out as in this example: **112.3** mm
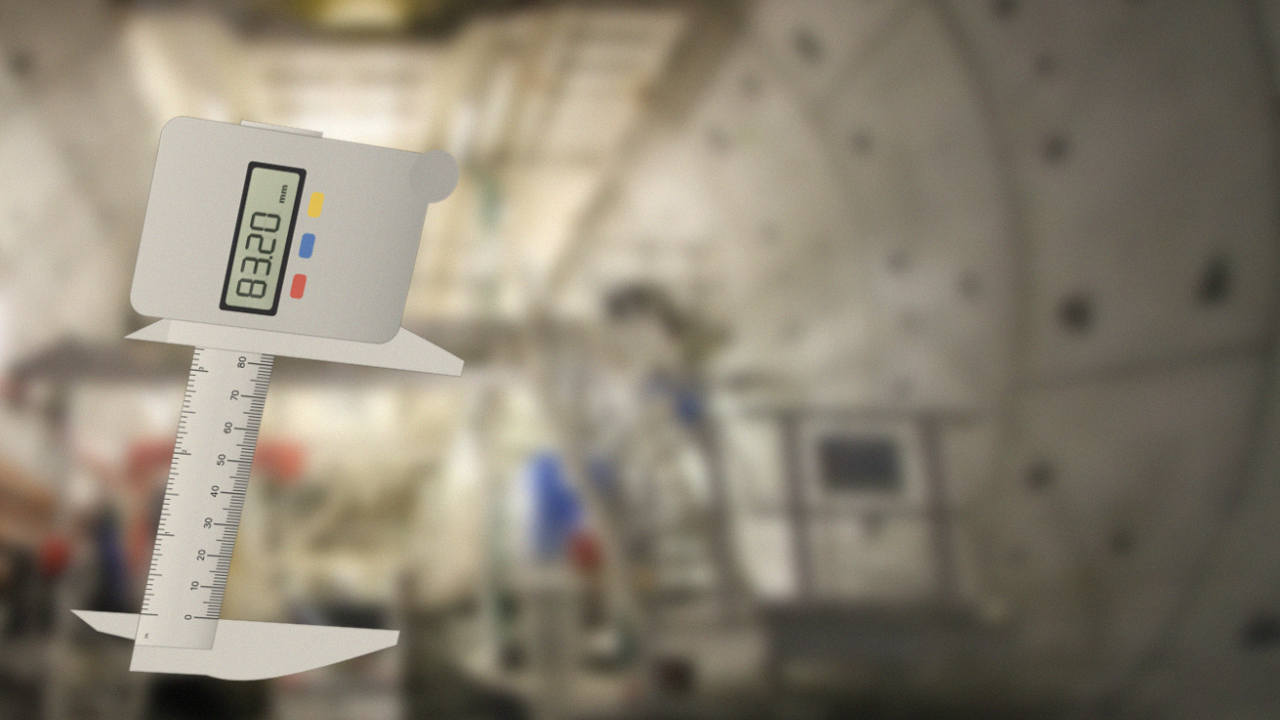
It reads **83.20** mm
